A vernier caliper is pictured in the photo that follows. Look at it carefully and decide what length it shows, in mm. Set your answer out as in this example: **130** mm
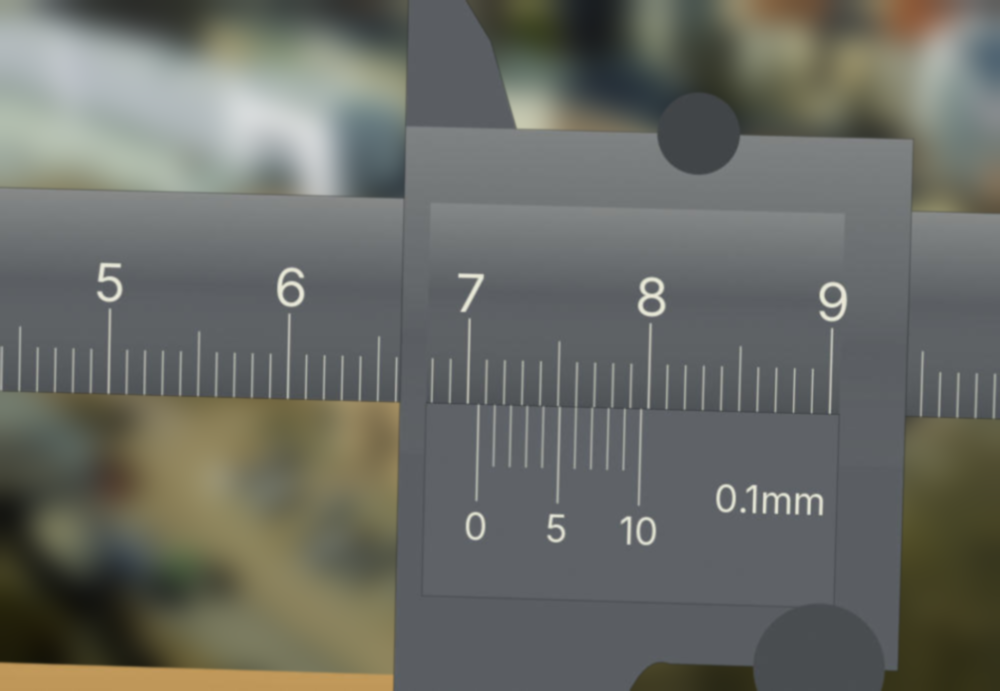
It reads **70.6** mm
